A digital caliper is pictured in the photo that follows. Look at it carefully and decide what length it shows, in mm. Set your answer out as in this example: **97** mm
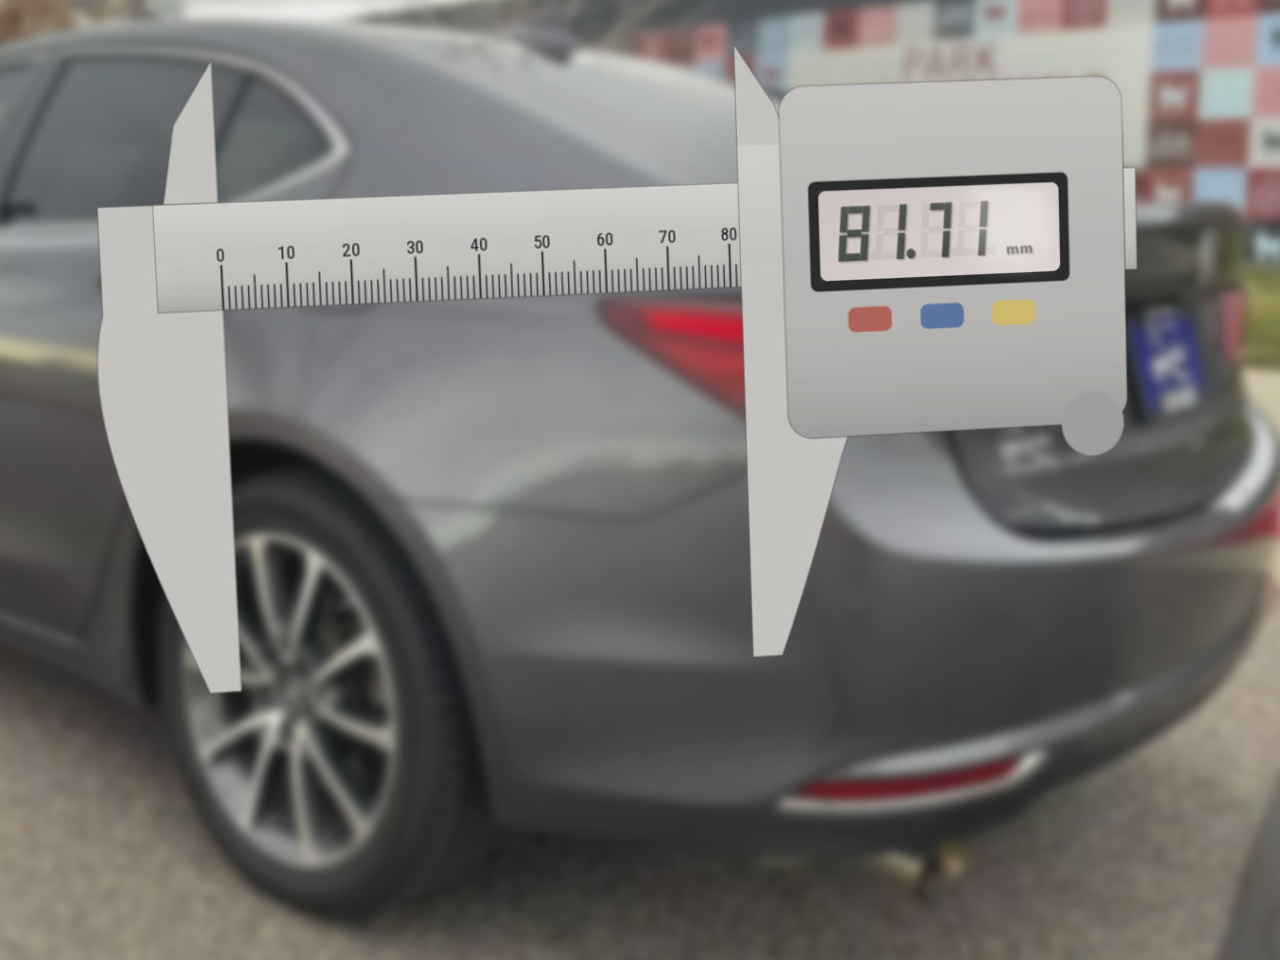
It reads **81.71** mm
